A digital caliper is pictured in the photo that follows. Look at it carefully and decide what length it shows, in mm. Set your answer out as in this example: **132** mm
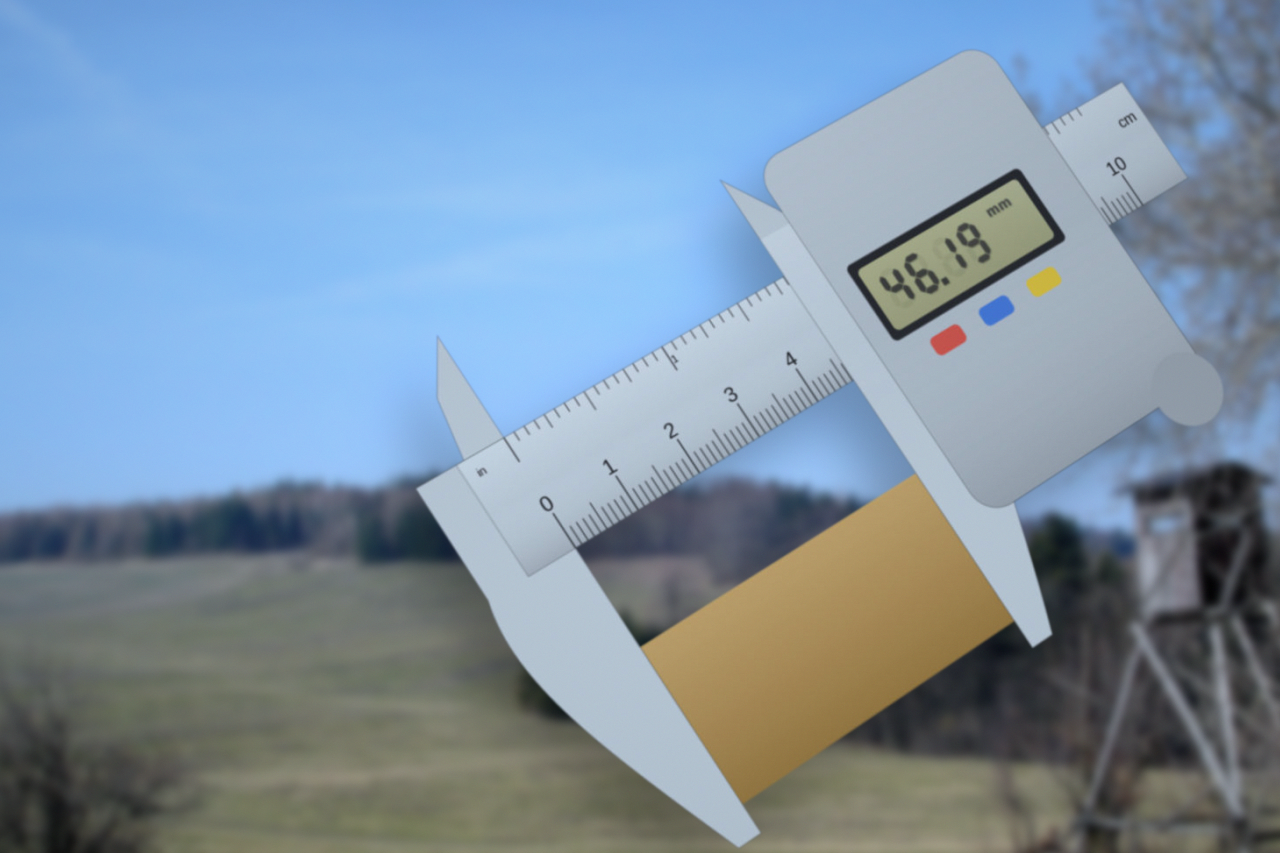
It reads **46.19** mm
